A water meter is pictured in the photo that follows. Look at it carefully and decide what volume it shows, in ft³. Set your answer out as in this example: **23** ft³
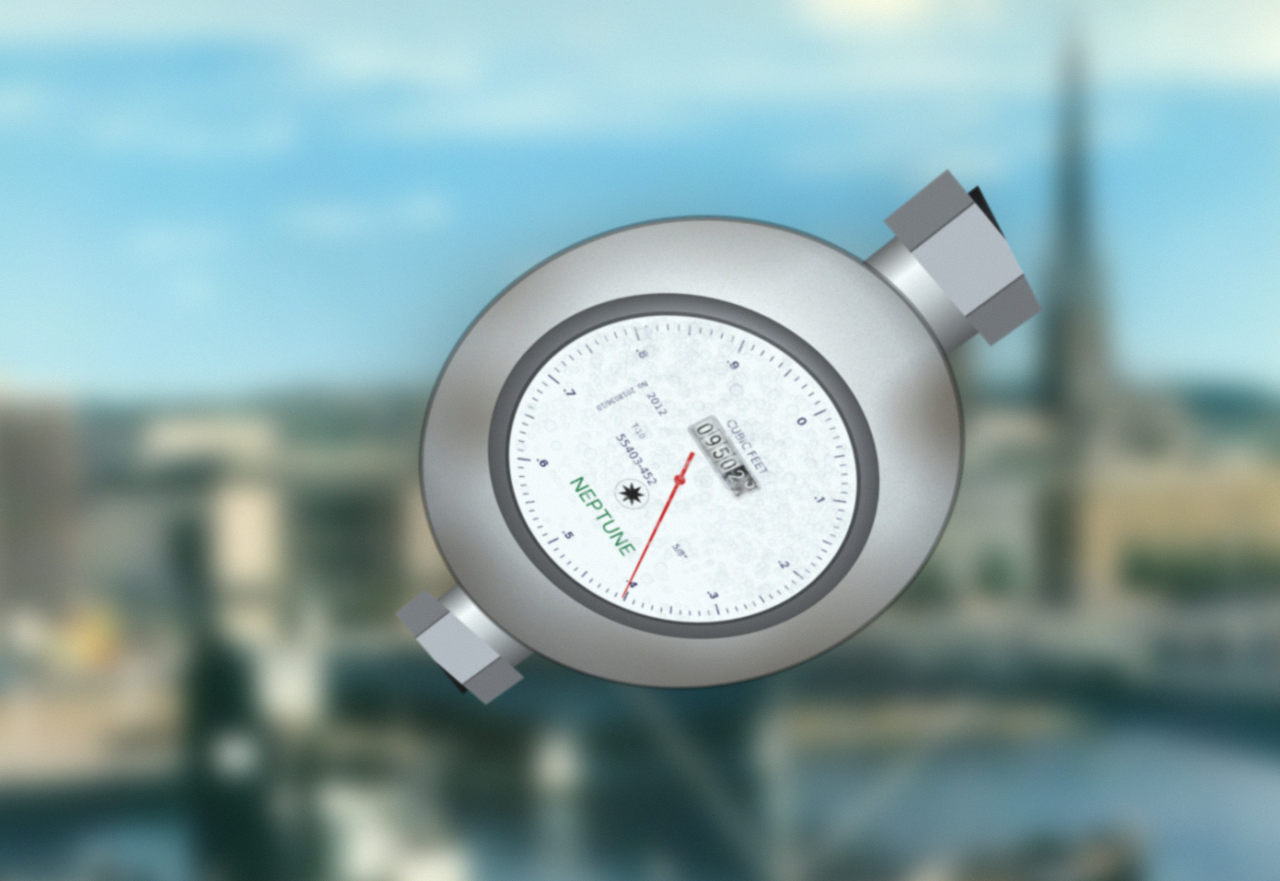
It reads **95023.40** ft³
